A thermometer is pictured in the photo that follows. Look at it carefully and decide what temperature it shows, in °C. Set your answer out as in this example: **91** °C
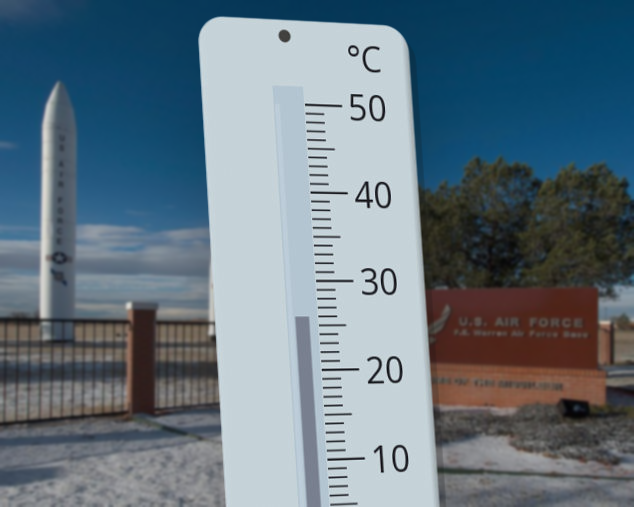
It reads **26** °C
